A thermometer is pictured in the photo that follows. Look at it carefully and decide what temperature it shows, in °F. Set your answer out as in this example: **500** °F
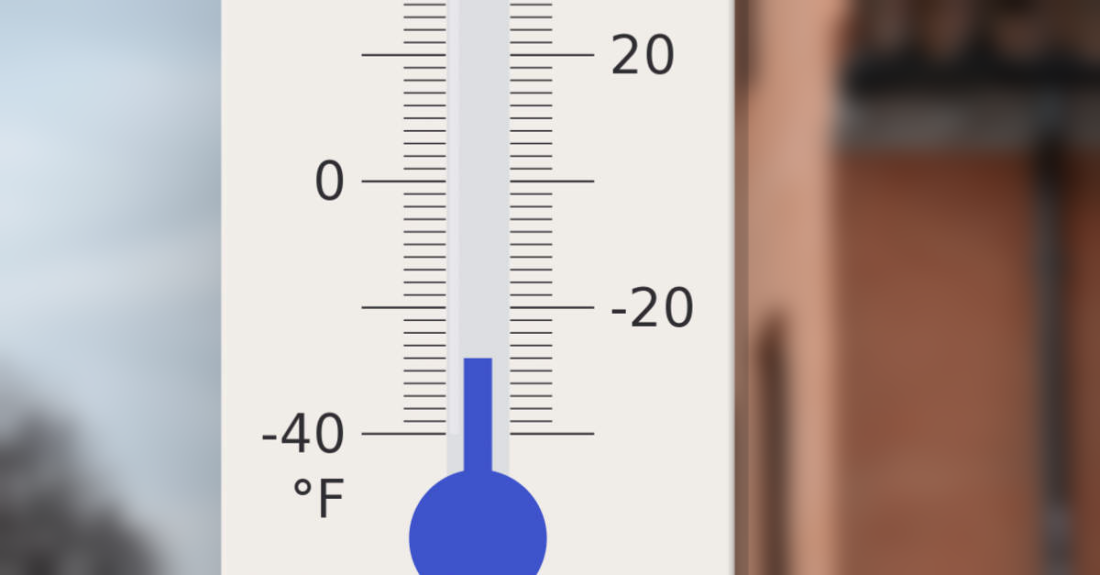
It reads **-28** °F
